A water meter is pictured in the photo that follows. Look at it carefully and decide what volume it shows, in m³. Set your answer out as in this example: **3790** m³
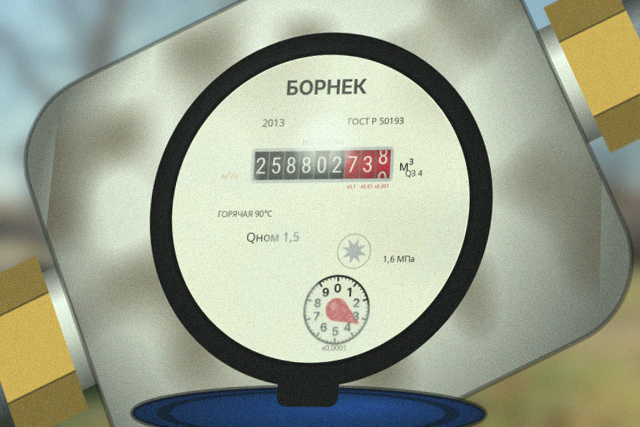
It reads **258802.7383** m³
